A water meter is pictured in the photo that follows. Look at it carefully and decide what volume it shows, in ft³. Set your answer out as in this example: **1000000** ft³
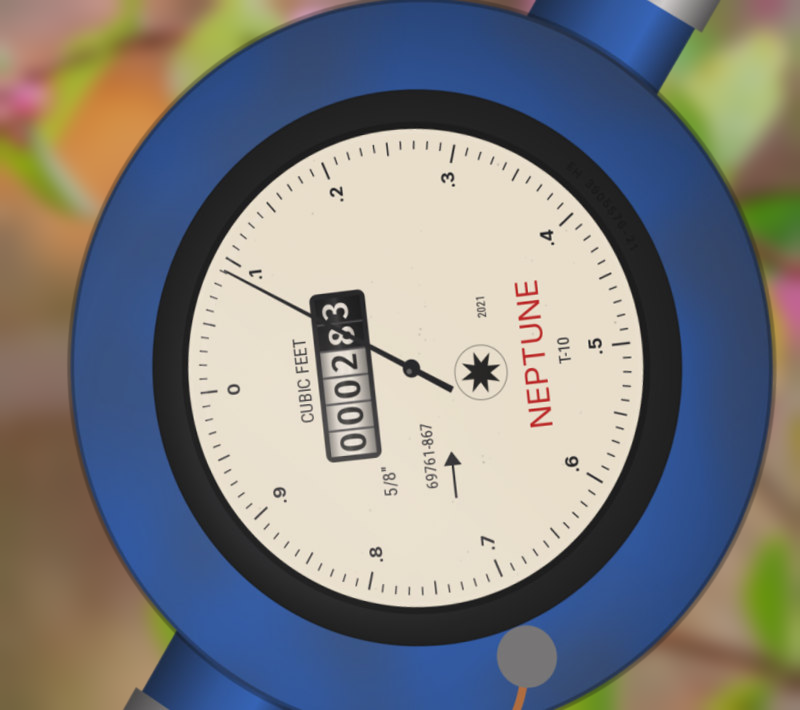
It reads **283.09** ft³
